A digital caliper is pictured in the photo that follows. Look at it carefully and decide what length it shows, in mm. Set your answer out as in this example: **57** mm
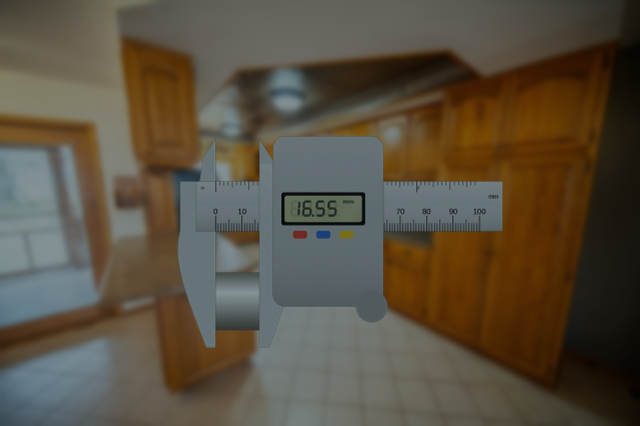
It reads **16.55** mm
